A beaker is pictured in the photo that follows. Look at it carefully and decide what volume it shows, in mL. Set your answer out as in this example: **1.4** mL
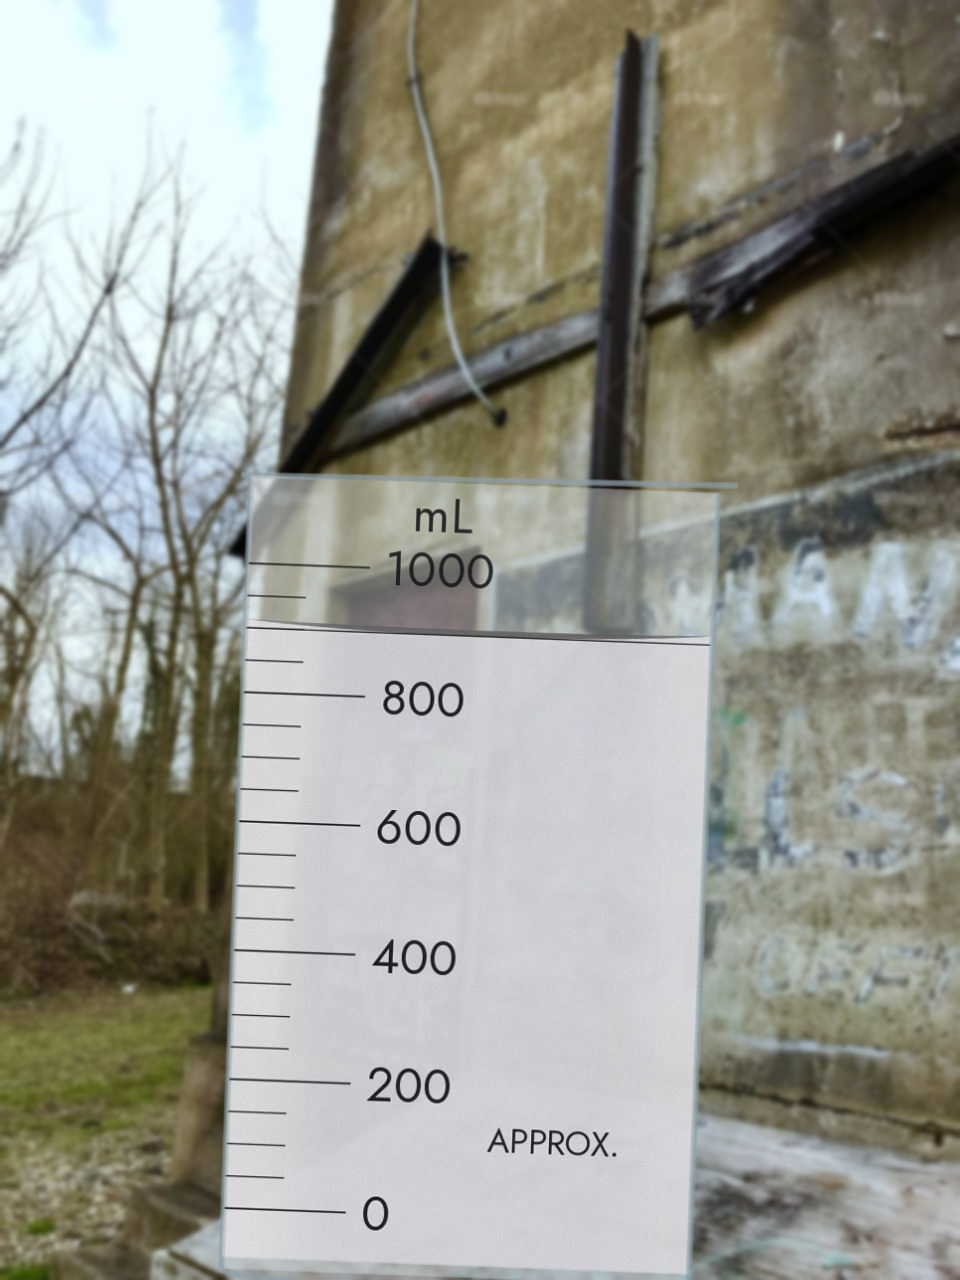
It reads **900** mL
